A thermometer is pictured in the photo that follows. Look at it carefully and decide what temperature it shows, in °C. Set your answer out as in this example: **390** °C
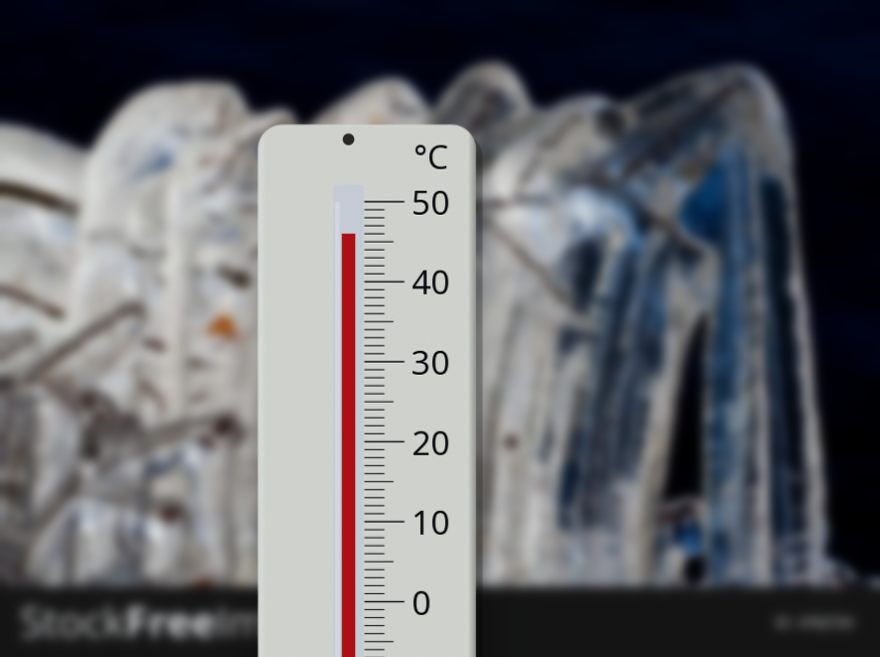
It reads **46** °C
